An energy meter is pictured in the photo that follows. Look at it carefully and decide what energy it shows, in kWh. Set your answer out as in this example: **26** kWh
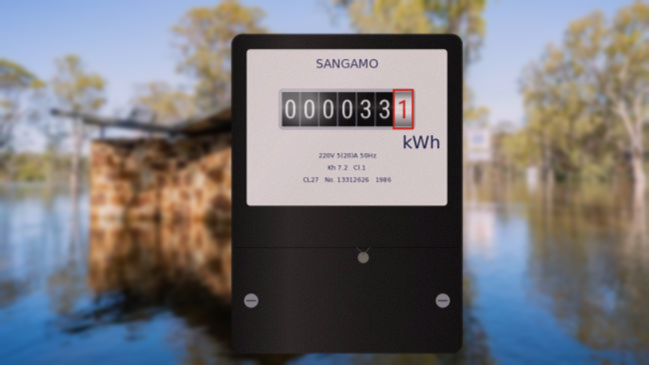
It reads **33.1** kWh
